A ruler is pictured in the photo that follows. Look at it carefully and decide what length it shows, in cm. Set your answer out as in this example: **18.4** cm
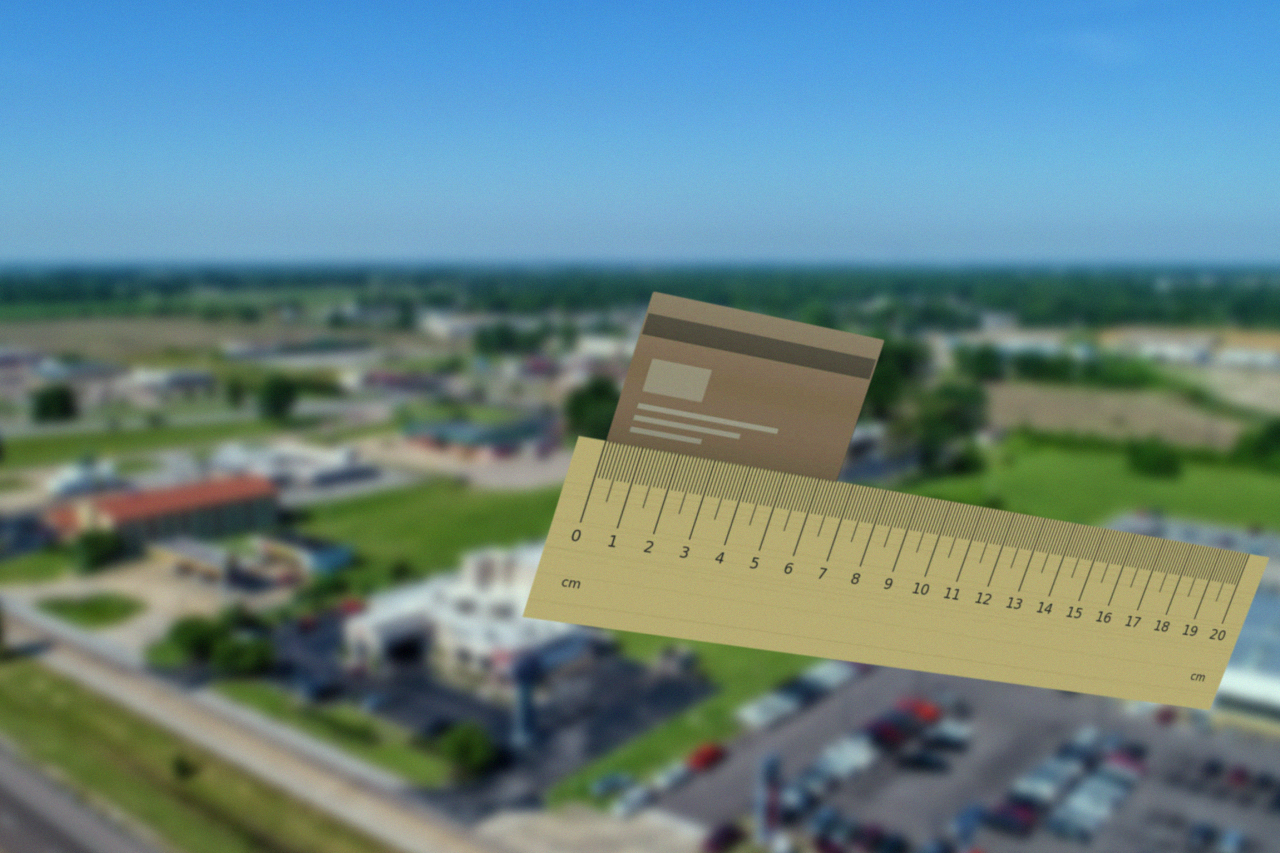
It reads **6.5** cm
